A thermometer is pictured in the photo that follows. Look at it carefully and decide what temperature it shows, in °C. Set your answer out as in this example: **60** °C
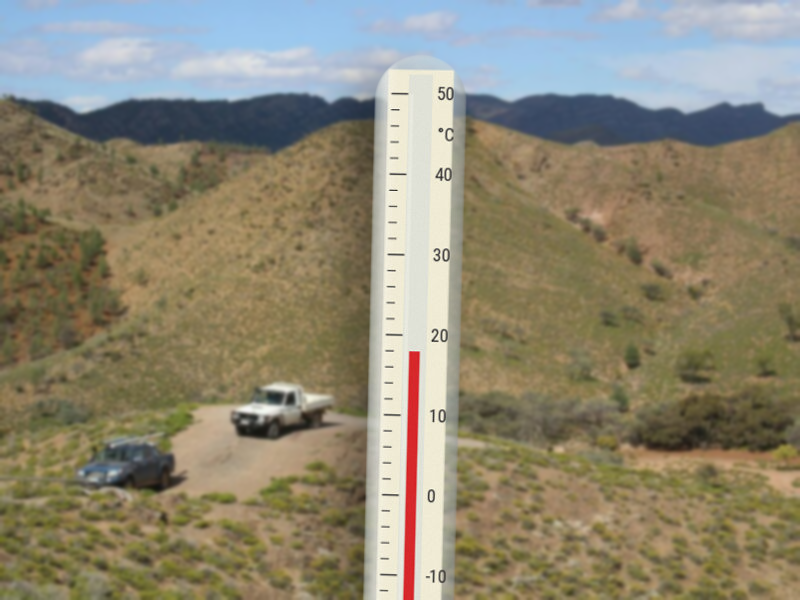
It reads **18** °C
